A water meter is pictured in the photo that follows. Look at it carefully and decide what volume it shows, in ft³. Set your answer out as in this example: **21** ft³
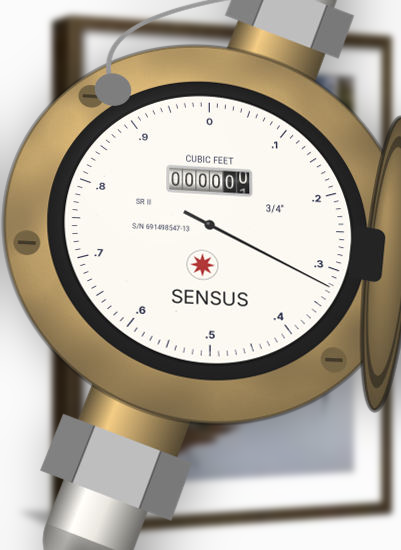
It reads **0.32** ft³
